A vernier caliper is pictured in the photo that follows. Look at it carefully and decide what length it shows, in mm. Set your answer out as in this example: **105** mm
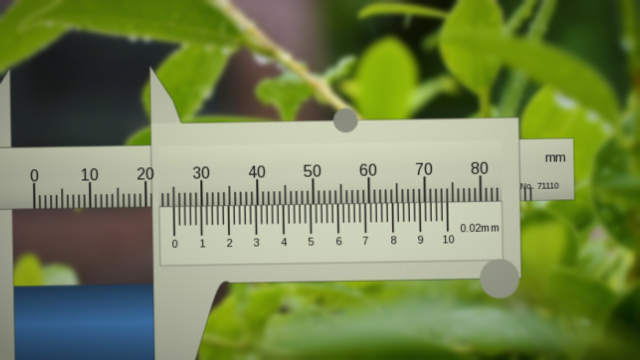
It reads **25.0** mm
